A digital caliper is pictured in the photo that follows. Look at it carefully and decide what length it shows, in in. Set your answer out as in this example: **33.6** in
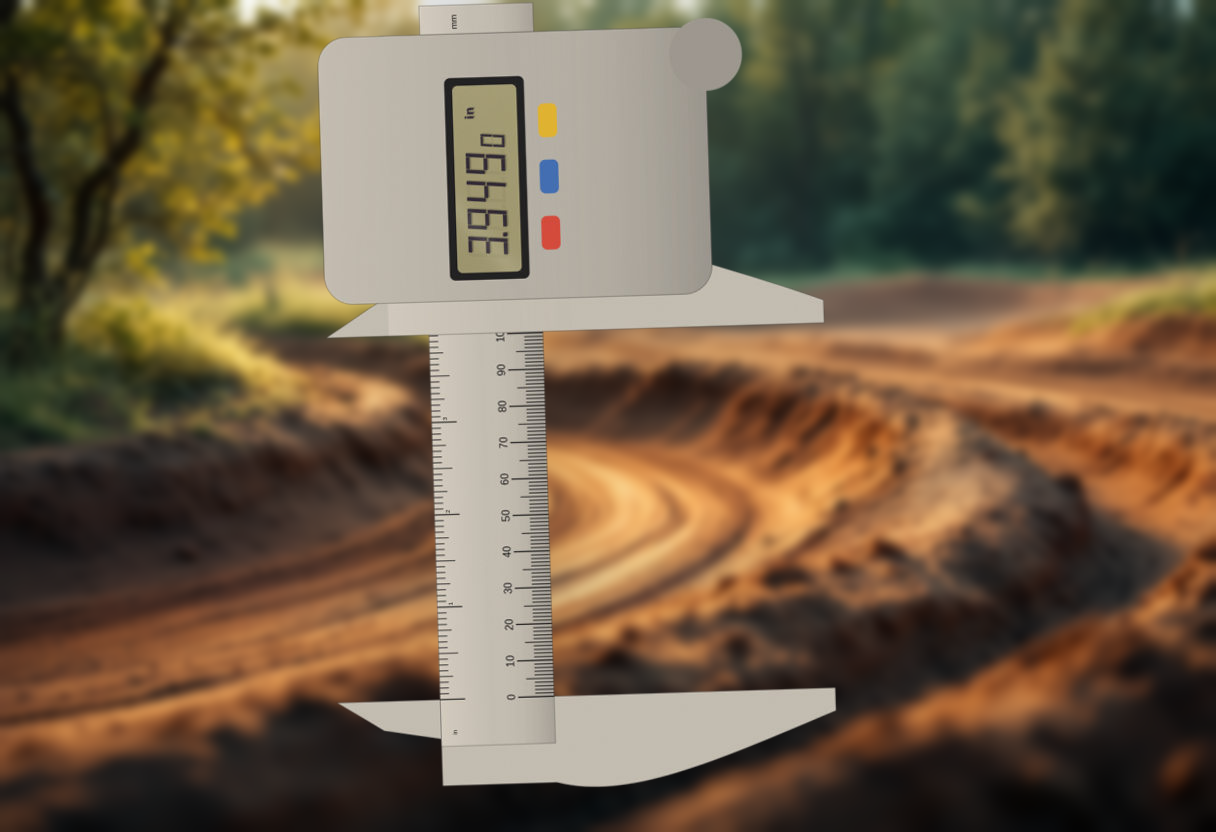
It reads **3.9490** in
